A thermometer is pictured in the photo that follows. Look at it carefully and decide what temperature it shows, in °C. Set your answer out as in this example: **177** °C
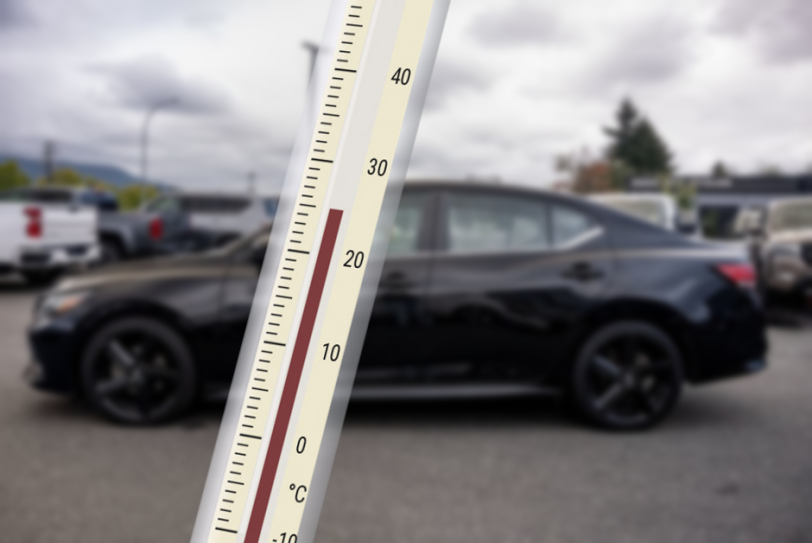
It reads **25** °C
